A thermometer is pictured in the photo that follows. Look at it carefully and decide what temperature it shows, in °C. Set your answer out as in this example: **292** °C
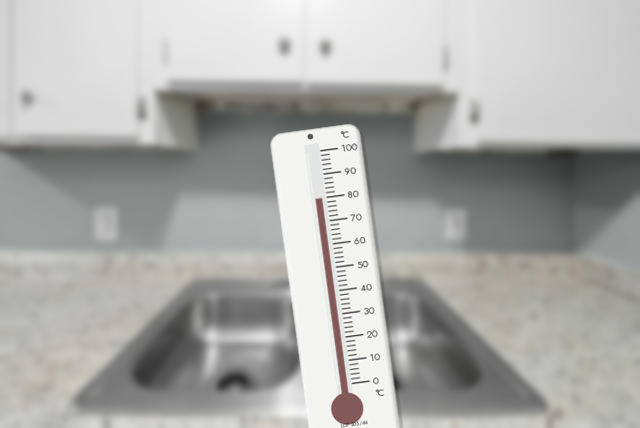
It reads **80** °C
